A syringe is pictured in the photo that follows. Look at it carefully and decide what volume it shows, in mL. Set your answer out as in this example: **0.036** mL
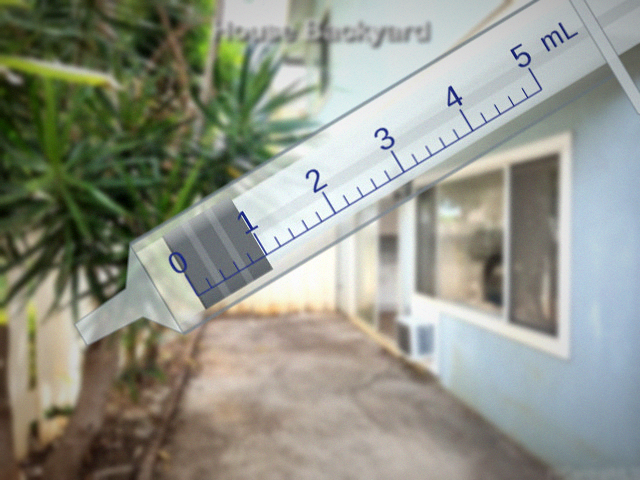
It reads **0** mL
